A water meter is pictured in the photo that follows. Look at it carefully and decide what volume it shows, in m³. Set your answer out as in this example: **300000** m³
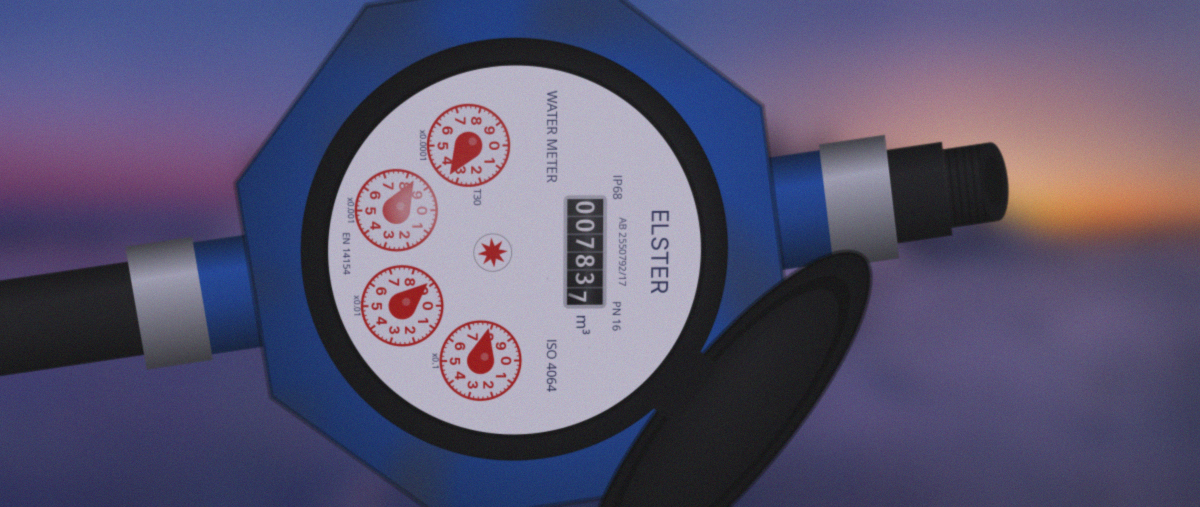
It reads **7836.7883** m³
